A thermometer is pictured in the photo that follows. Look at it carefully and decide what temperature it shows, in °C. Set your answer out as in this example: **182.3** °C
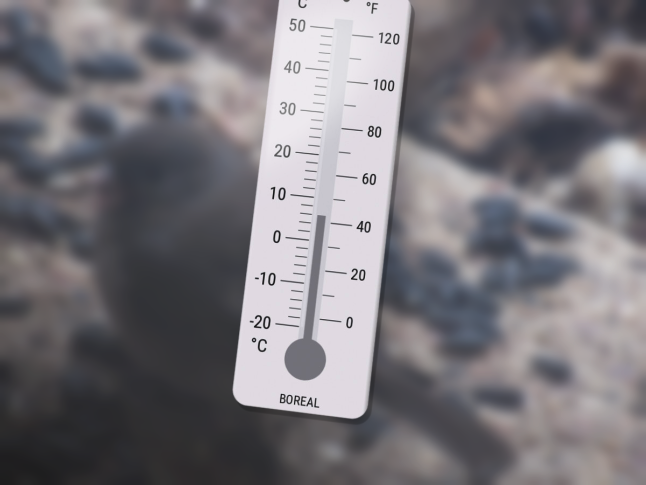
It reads **6** °C
